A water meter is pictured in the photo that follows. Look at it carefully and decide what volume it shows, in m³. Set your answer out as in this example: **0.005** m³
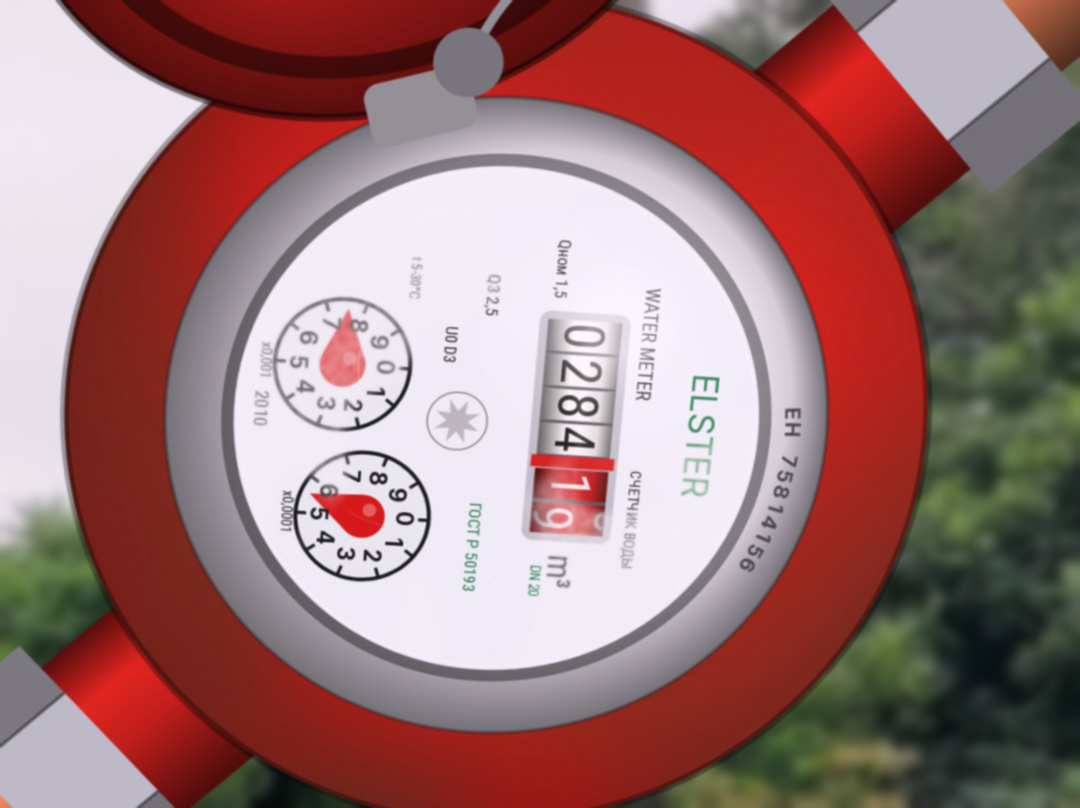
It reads **284.1875** m³
